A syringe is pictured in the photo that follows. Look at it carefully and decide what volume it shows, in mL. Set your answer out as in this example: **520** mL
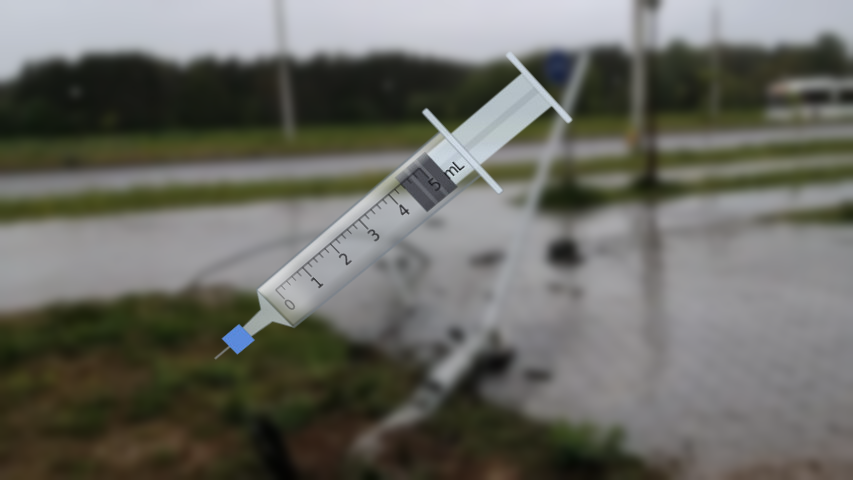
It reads **4.4** mL
